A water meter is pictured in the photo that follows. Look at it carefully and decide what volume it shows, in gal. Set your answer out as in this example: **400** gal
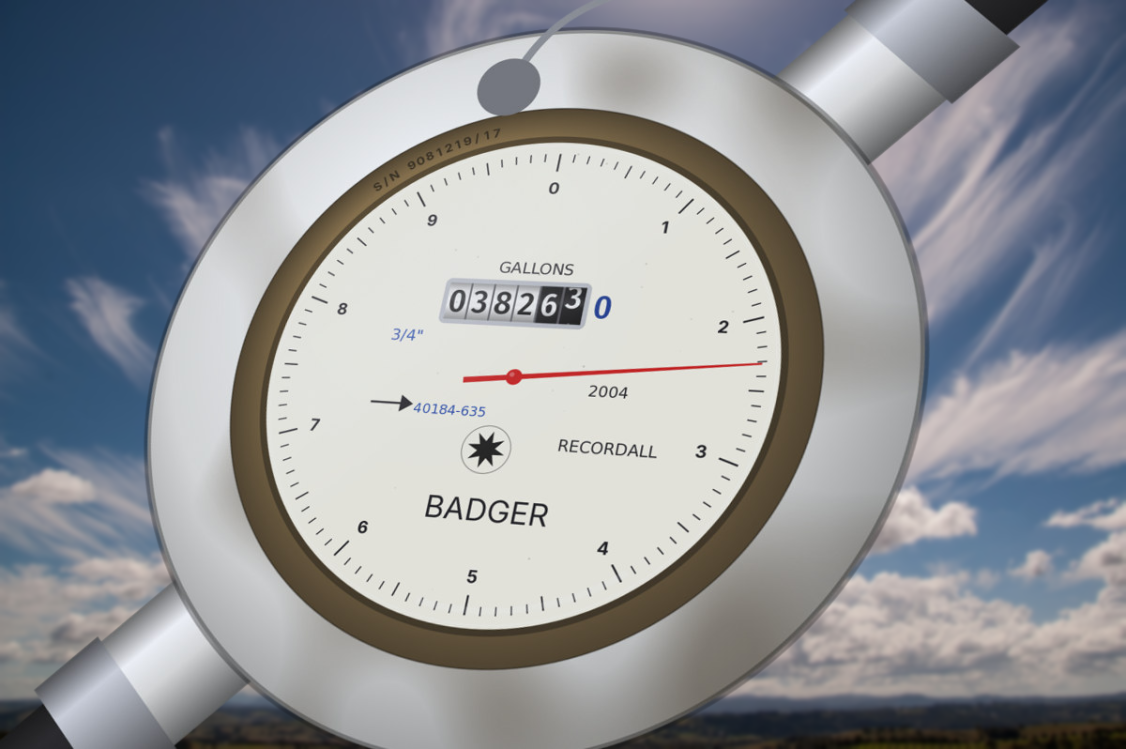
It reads **382632.3** gal
